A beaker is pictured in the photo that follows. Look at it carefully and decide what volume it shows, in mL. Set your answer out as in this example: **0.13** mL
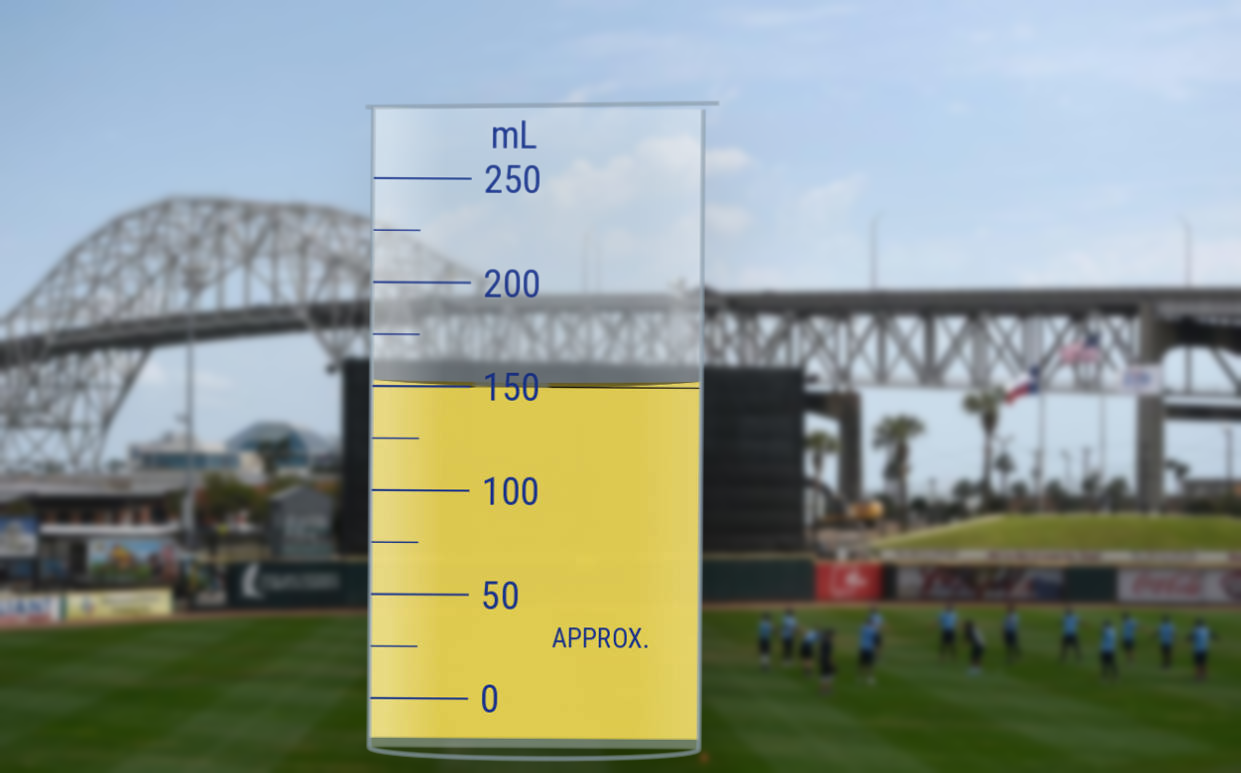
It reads **150** mL
